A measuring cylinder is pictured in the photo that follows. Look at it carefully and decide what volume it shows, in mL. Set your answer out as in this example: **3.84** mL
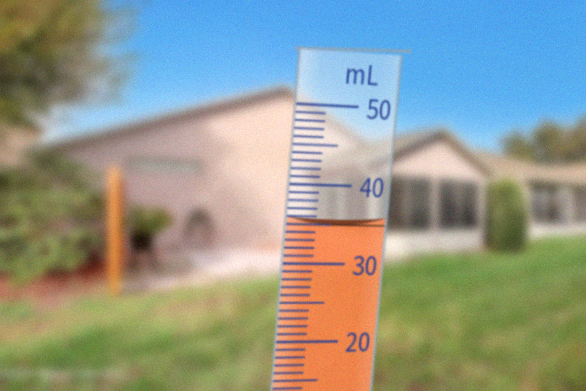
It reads **35** mL
